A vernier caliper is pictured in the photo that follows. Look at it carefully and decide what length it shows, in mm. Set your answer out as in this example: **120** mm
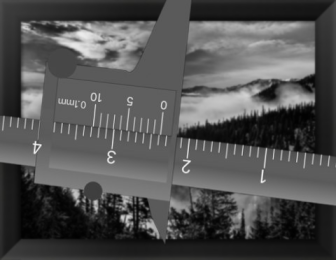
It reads **23.8** mm
